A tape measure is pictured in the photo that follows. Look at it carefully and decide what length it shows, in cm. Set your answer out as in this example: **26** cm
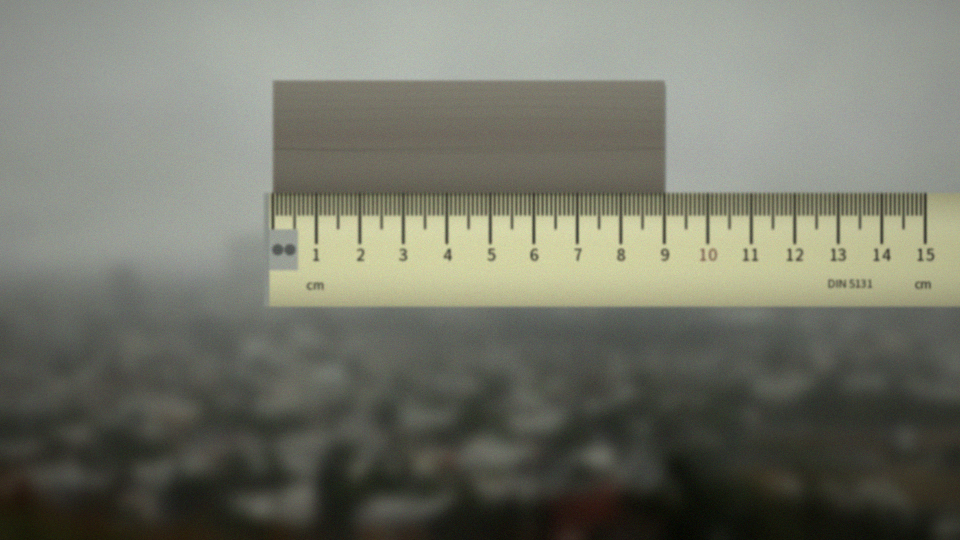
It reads **9** cm
